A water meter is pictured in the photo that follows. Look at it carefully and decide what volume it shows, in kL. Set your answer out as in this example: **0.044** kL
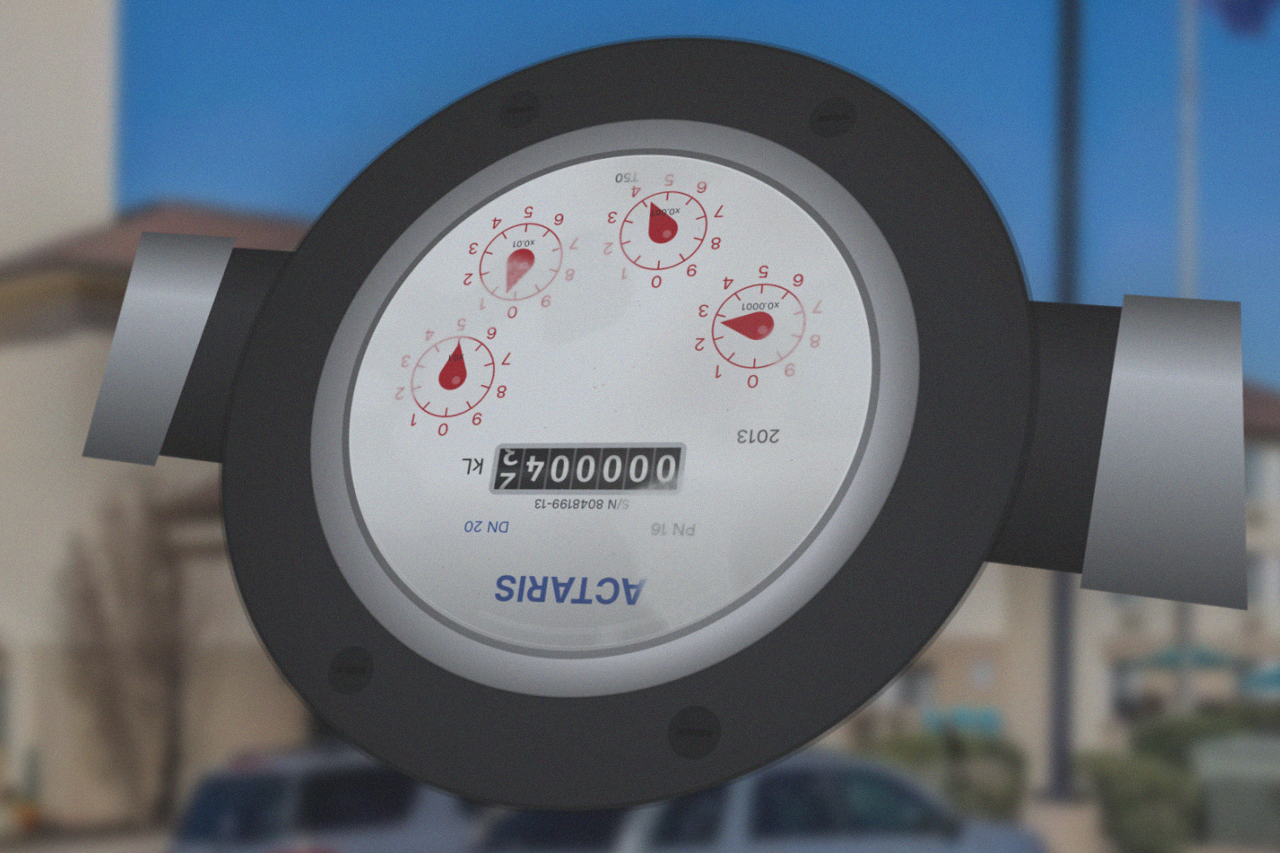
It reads **42.5042** kL
